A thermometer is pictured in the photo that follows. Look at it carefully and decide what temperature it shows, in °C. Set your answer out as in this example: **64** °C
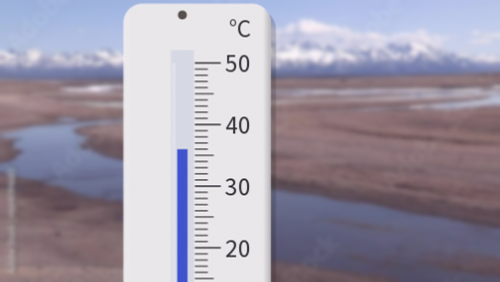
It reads **36** °C
